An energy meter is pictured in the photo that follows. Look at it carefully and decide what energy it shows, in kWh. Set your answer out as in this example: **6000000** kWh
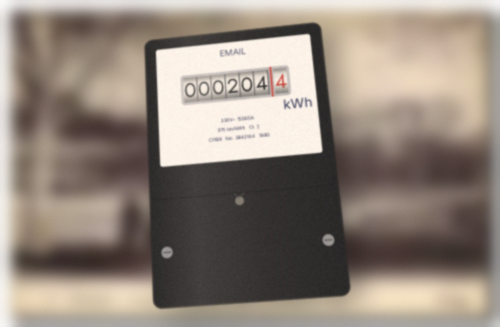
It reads **204.4** kWh
